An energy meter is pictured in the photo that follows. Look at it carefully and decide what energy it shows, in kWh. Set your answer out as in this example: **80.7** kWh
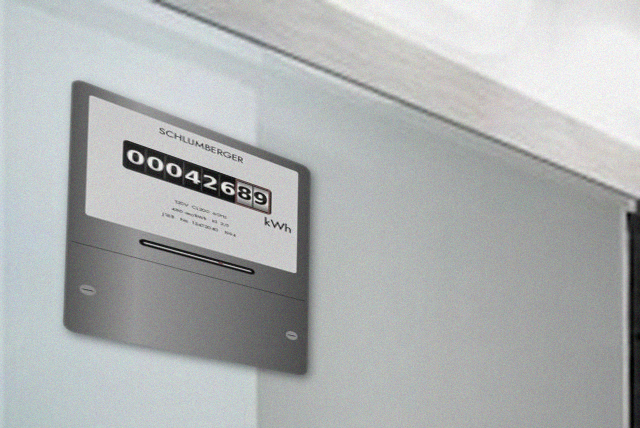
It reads **426.89** kWh
